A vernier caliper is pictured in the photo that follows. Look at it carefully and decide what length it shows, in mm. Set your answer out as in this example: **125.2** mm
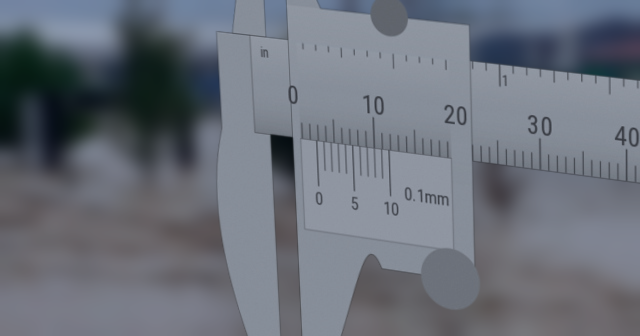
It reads **2.8** mm
